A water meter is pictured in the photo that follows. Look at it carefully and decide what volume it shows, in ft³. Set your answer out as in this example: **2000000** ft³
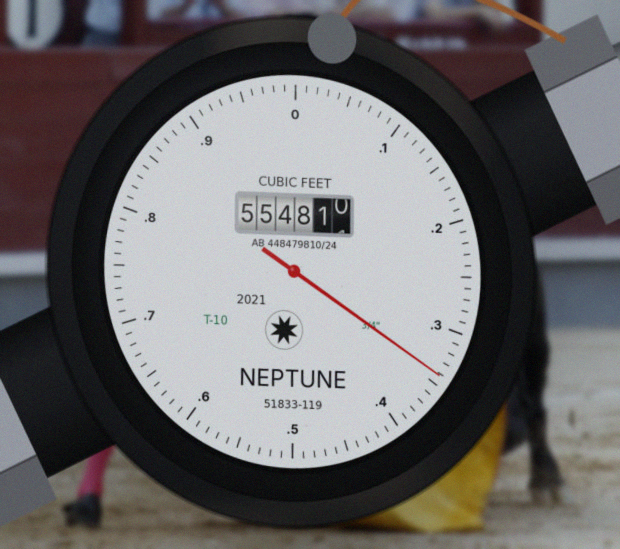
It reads **554810.34** ft³
